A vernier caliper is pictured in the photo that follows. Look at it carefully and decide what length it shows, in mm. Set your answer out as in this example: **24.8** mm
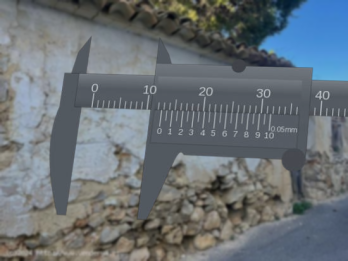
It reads **12.6** mm
